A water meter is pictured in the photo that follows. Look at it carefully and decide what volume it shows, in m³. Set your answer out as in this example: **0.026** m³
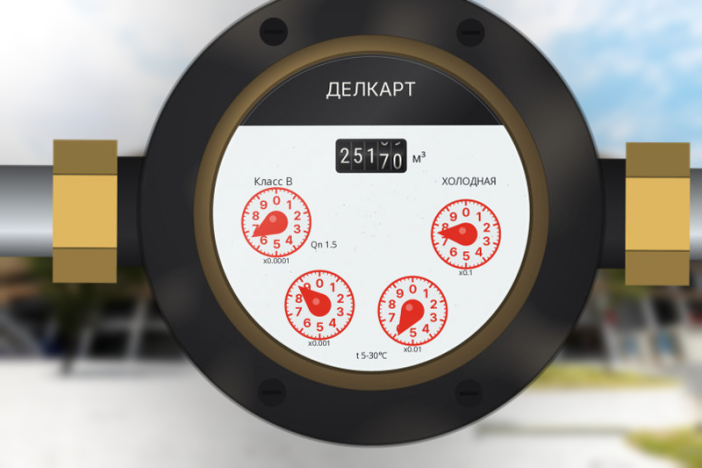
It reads **25169.7586** m³
